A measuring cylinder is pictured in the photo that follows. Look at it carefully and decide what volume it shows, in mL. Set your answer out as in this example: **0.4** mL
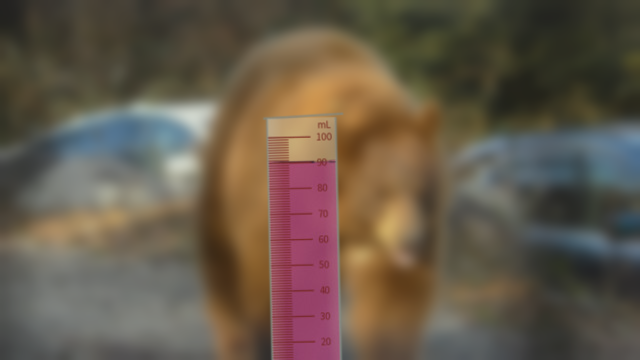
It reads **90** mL
